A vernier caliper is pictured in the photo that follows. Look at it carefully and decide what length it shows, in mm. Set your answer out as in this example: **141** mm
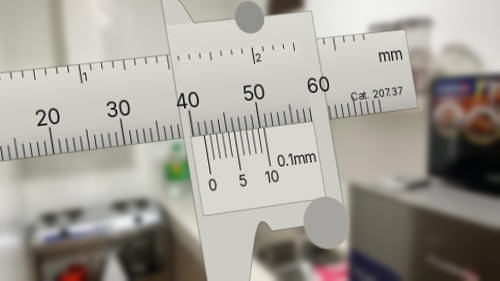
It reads **41.6** mm
